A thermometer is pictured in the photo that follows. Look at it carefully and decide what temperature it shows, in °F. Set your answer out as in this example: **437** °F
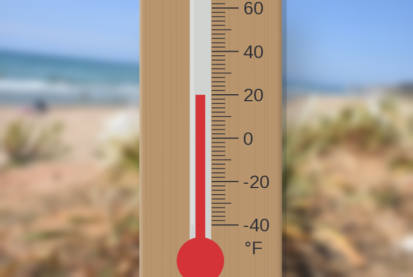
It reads **20** °F
